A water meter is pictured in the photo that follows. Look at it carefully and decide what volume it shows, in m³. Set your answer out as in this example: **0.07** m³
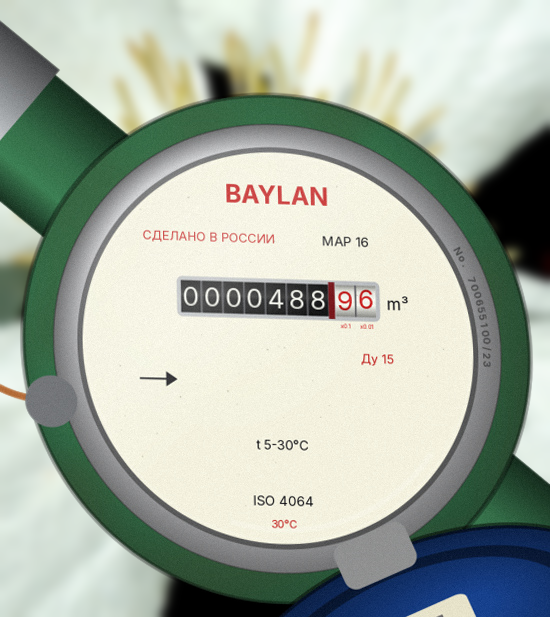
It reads **488.96** m³
